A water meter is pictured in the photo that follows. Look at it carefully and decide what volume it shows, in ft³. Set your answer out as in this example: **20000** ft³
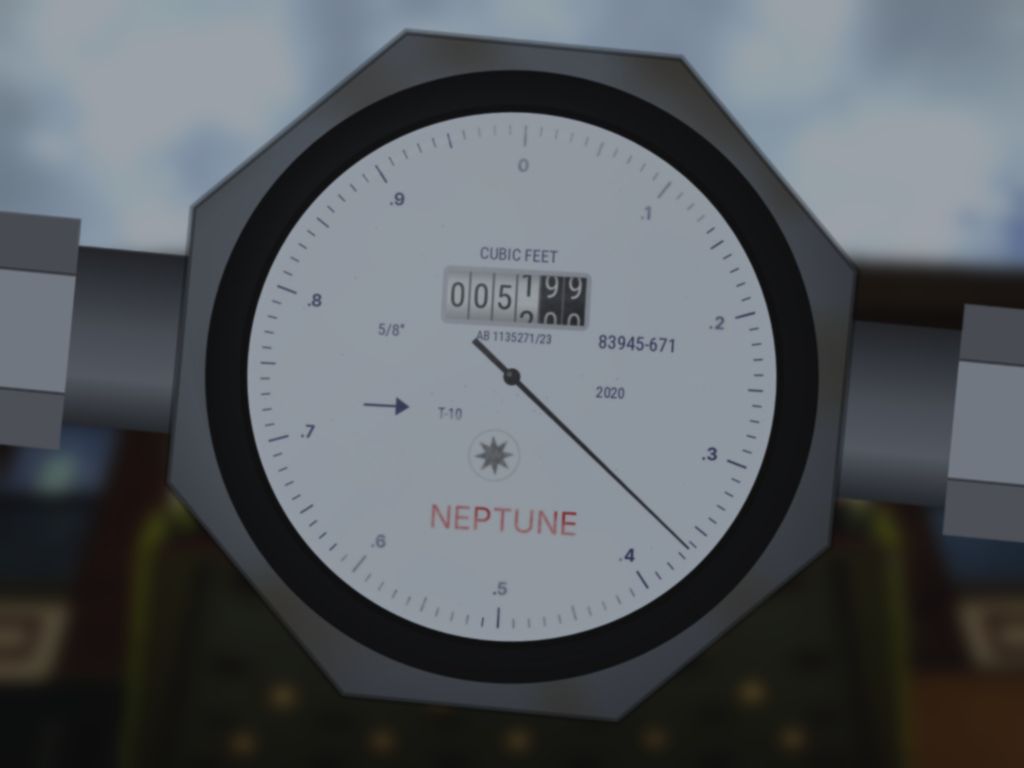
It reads **5199.36** ft³
